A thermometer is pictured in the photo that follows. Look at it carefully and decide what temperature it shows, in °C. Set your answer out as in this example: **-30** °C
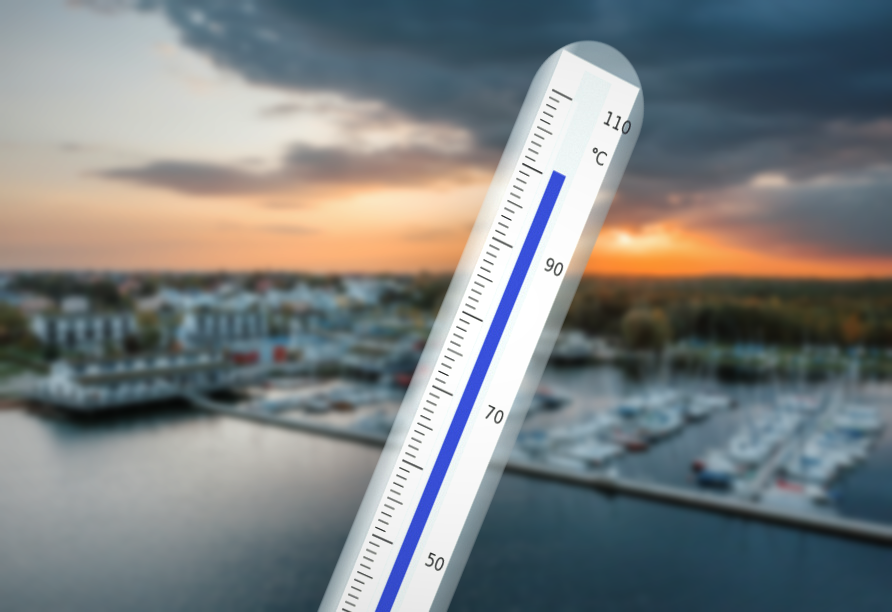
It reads **101** °C
